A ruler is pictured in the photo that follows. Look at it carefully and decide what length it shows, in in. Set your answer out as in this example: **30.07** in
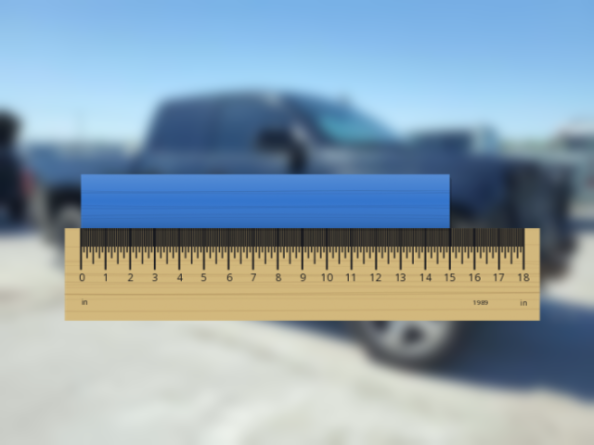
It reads **15** in
